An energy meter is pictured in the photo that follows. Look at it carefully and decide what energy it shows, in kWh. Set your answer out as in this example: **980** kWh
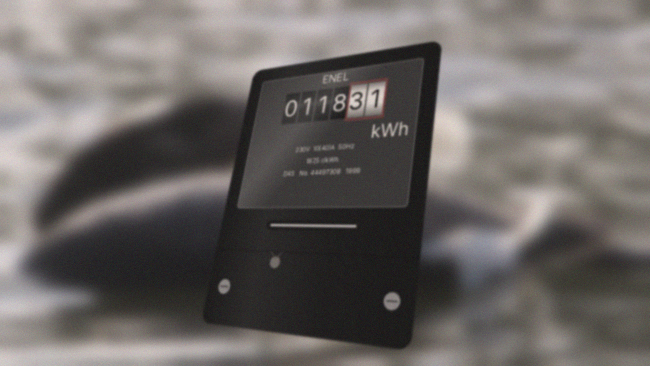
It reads **118.31** kWh
